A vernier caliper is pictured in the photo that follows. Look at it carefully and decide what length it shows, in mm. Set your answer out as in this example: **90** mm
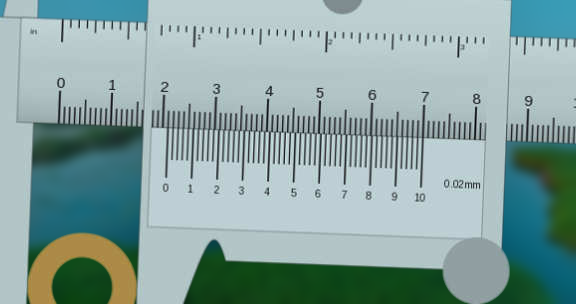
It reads **21.0** mm
